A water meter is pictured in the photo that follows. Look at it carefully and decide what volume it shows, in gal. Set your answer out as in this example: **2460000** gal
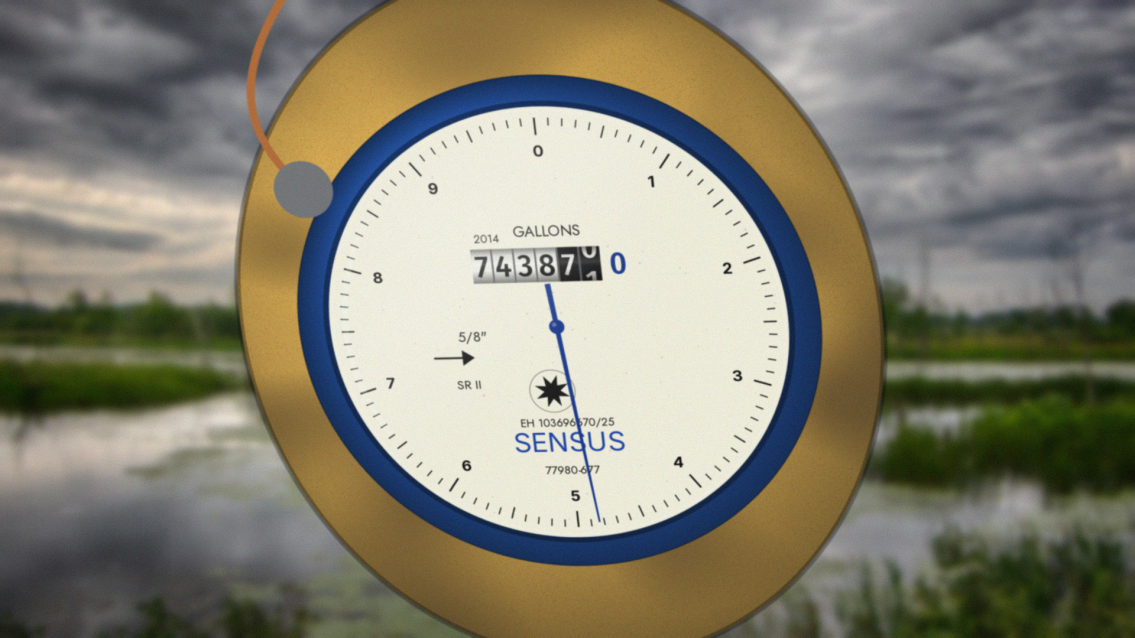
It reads **7438704.8** gal
